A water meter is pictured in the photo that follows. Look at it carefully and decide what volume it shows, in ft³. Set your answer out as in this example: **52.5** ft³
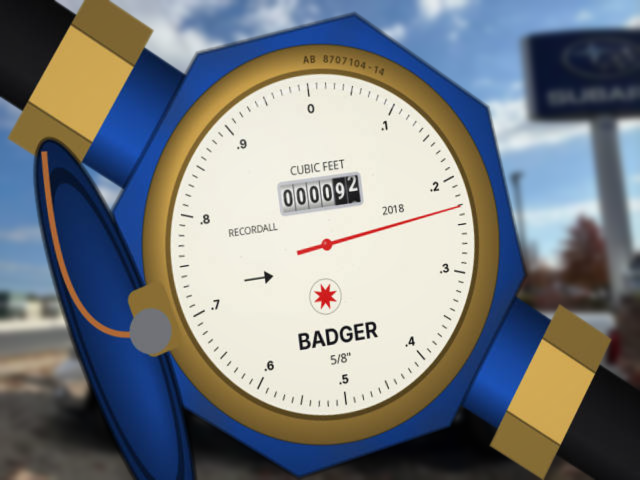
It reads **92.23** ft³
